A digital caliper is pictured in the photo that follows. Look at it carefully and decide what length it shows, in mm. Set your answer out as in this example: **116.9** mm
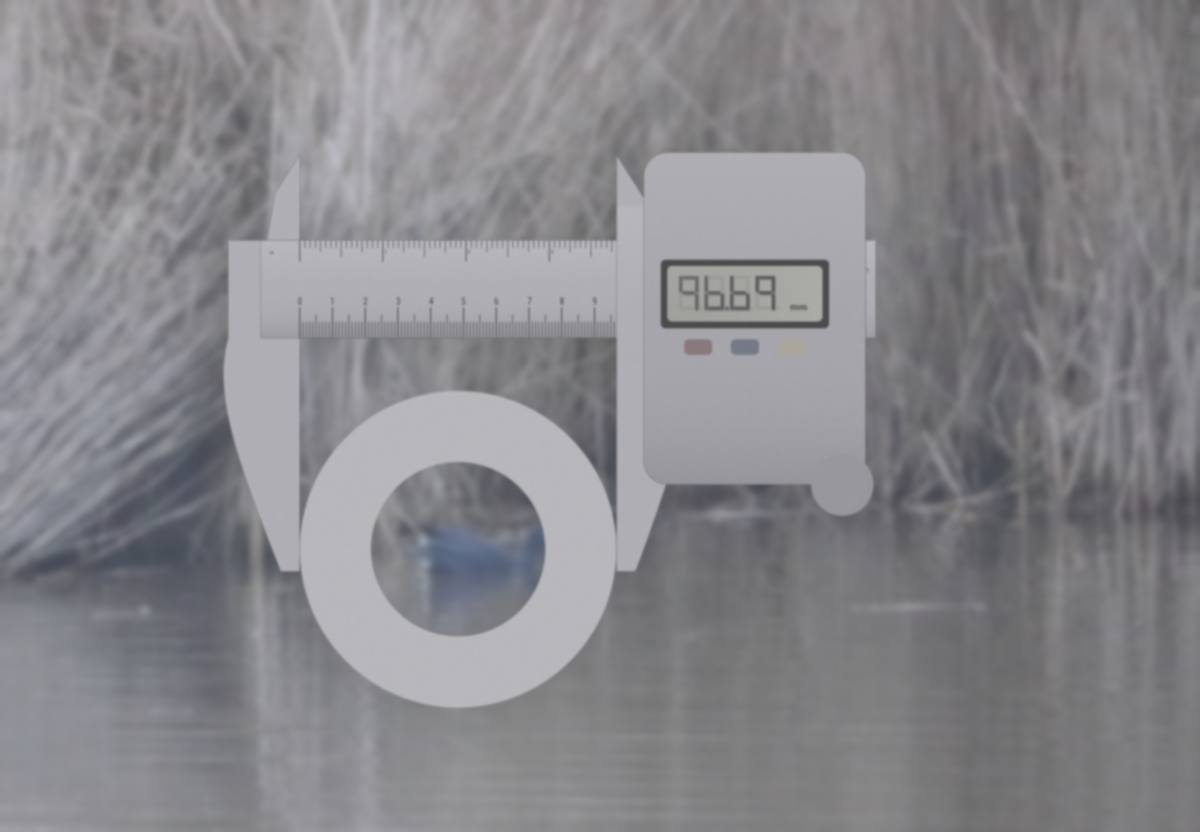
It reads **96.69** mm
